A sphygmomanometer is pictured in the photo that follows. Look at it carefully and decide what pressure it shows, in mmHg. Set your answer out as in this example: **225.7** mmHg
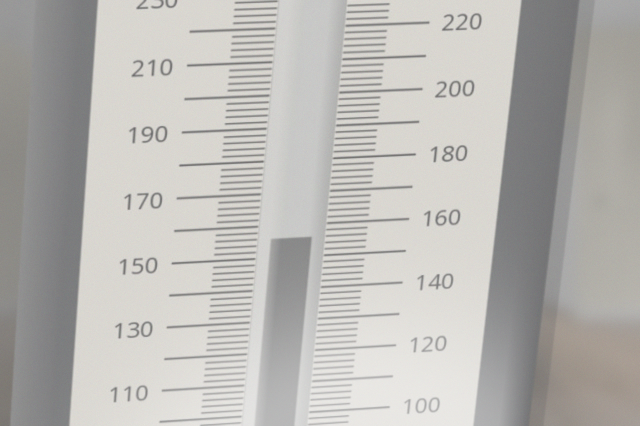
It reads **156** mmHg
